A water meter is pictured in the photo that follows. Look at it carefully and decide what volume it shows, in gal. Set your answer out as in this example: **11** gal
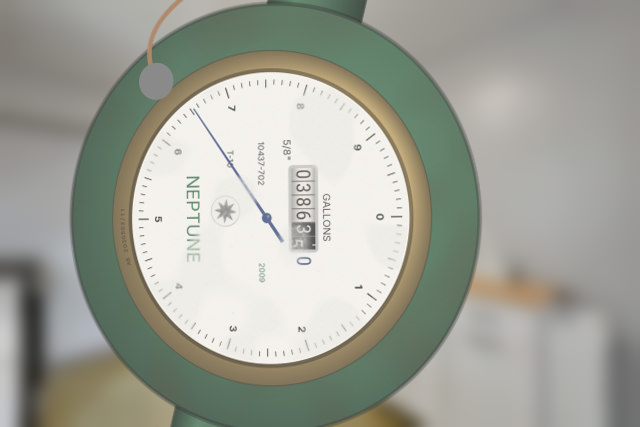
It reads **386346.5** gal
